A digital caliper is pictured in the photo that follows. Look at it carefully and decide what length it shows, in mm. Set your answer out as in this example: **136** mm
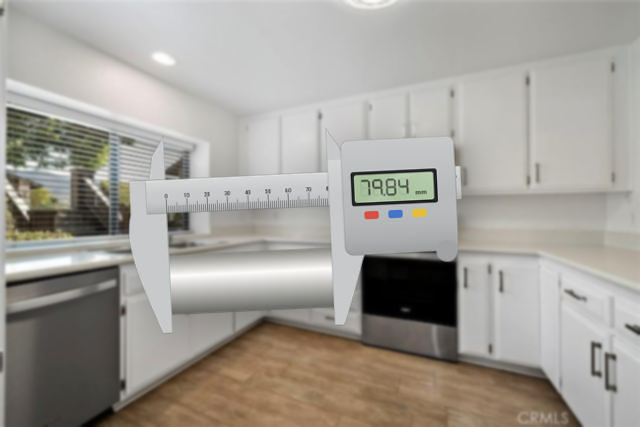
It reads **79.84** mm
